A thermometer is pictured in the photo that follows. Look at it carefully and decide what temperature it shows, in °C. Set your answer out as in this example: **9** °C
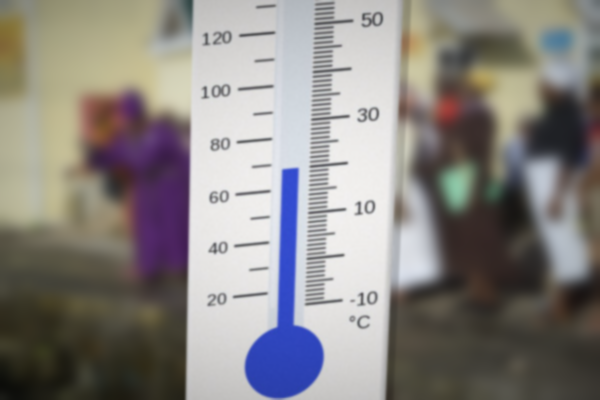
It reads **20** °C
